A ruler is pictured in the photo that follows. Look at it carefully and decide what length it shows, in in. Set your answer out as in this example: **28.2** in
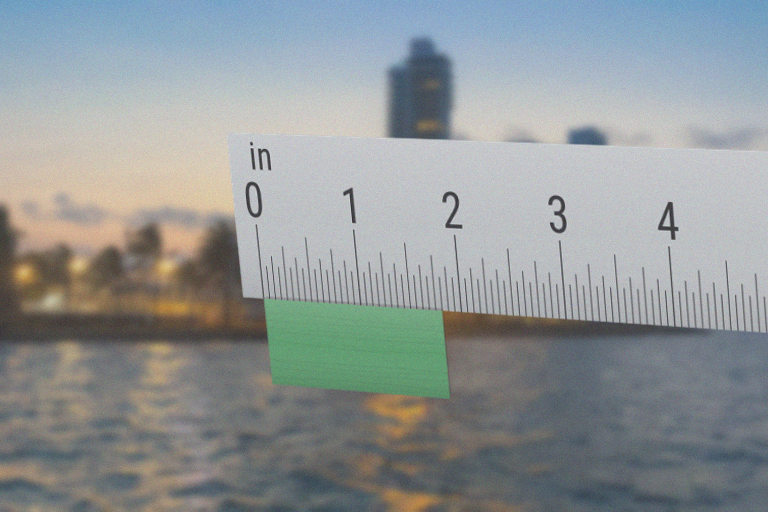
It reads **1.8125** in
